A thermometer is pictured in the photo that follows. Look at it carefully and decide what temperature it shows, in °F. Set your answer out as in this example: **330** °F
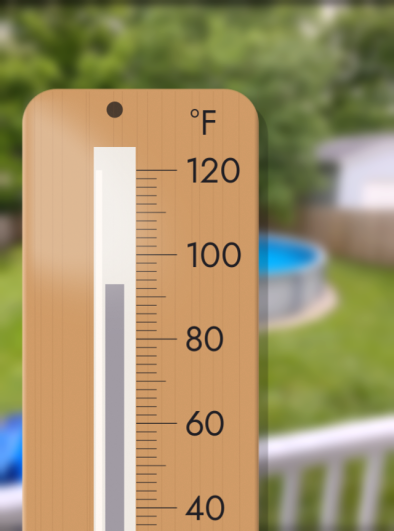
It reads **93** °F
